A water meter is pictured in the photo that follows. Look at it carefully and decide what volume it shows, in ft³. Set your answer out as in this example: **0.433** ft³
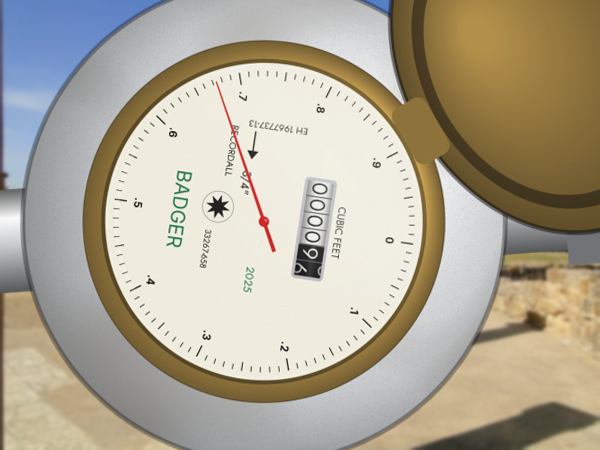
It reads **95.67** ft³
